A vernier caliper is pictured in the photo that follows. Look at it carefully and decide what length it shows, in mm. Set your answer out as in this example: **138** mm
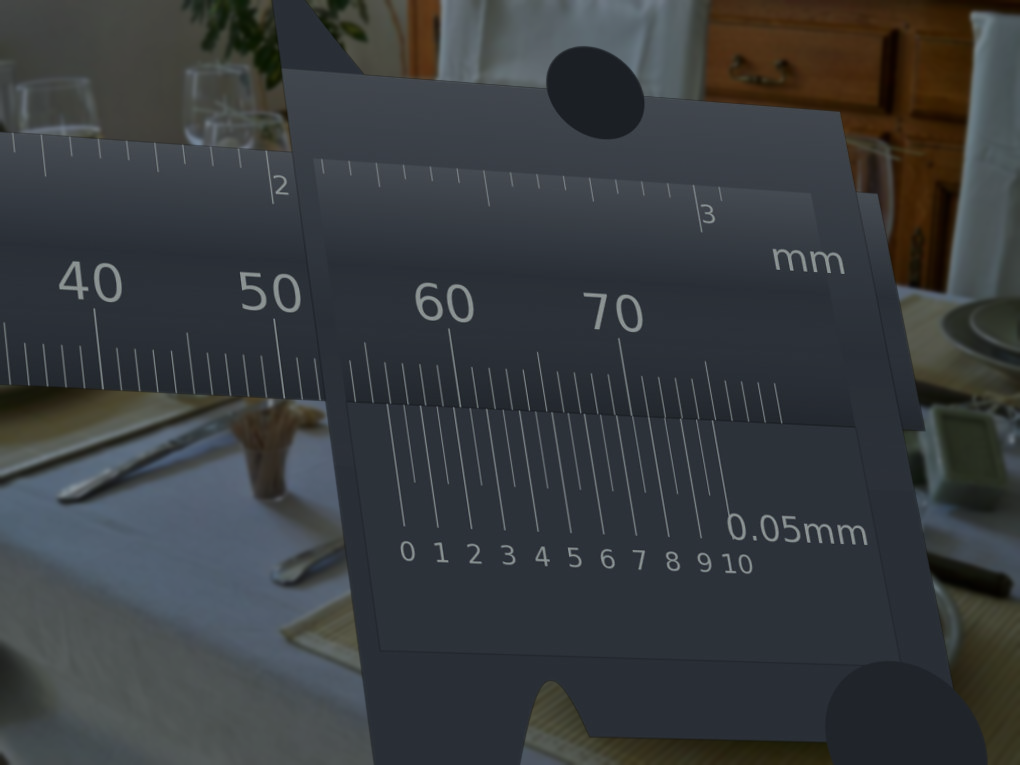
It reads **55.8** mm
